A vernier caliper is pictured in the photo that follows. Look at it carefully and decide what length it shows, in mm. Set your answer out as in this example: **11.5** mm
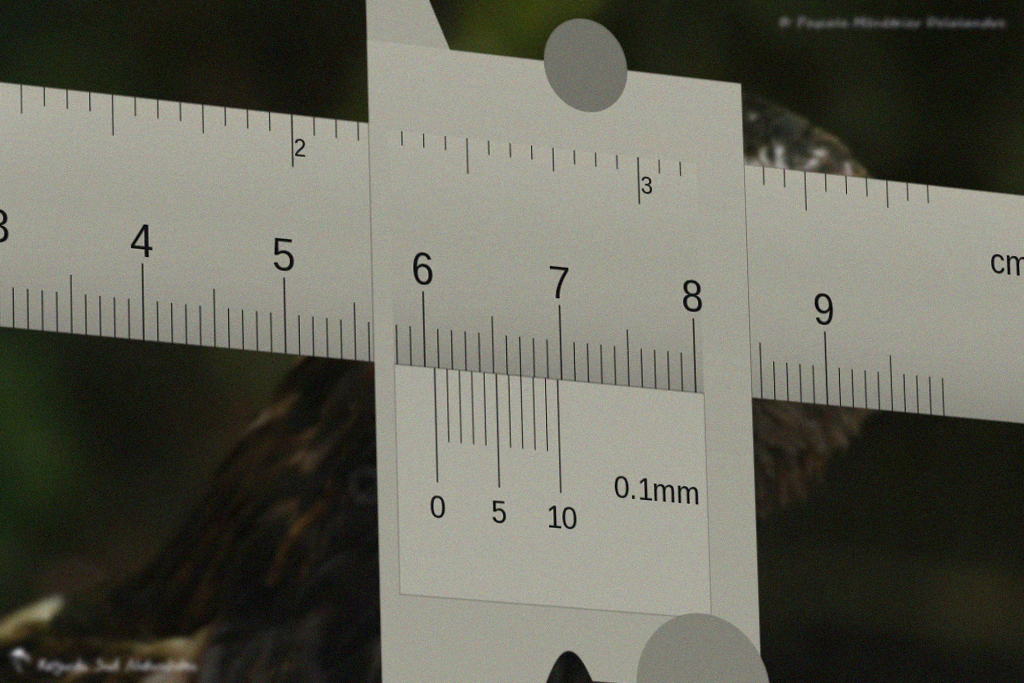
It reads **60.7** mm
